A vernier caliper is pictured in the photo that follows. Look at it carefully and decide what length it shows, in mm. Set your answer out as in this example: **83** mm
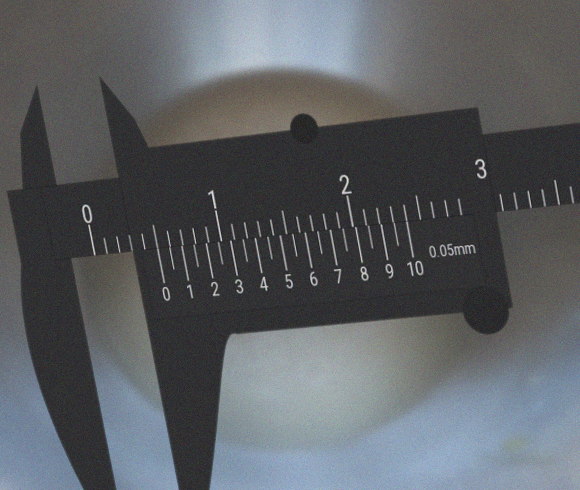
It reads **5.0** mm
